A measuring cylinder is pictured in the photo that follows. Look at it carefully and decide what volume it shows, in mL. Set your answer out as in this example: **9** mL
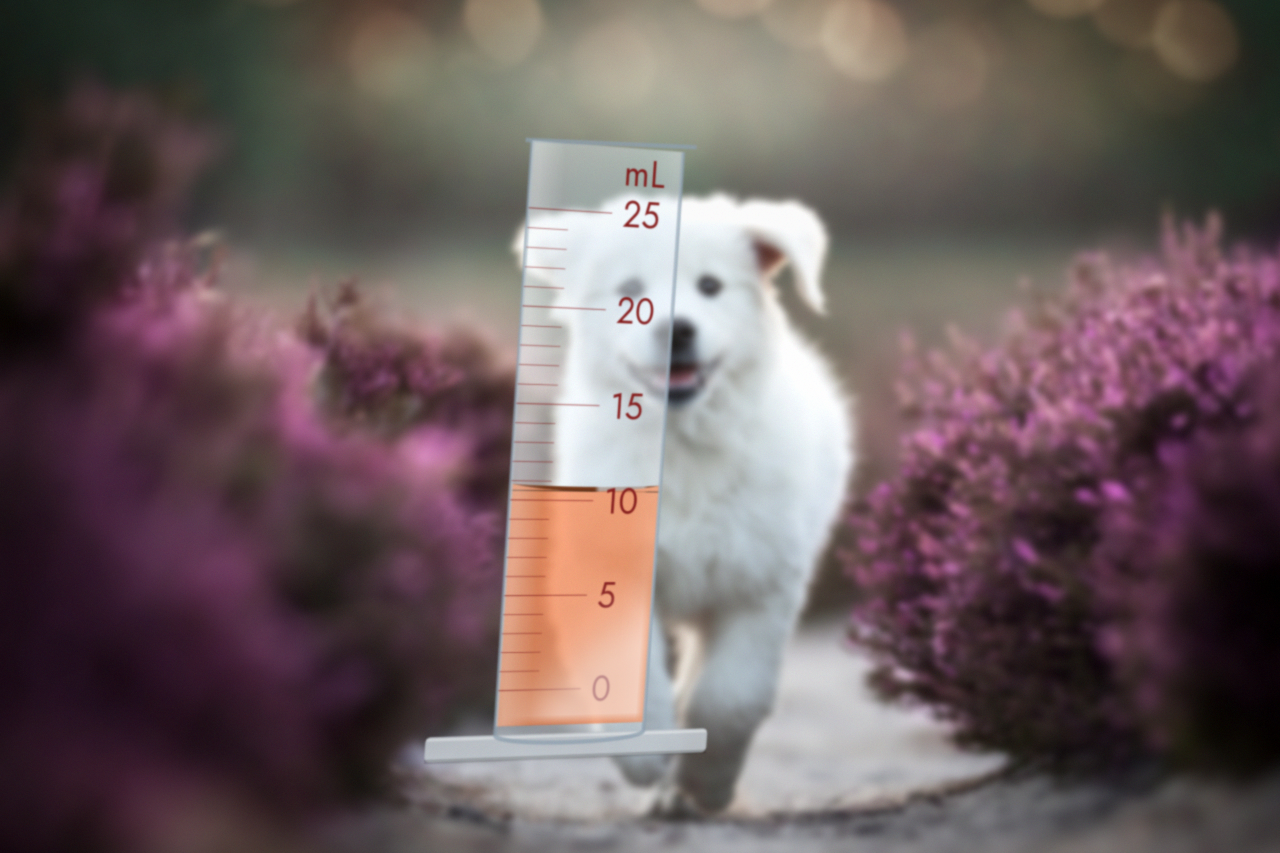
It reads **10.5** mL
